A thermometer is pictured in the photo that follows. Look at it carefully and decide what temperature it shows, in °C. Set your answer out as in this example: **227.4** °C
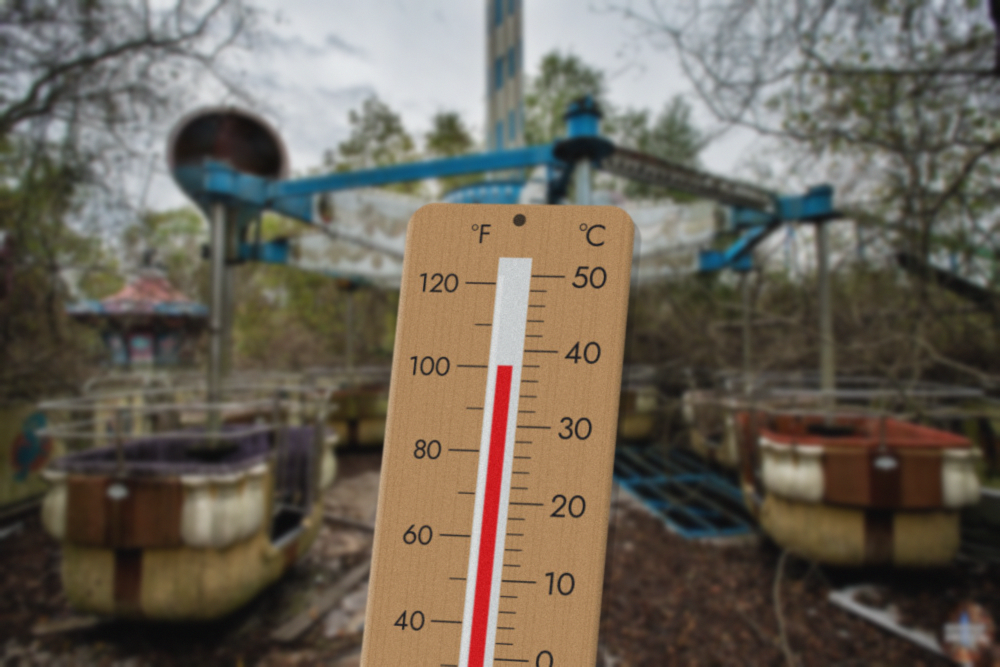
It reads **38** °C
